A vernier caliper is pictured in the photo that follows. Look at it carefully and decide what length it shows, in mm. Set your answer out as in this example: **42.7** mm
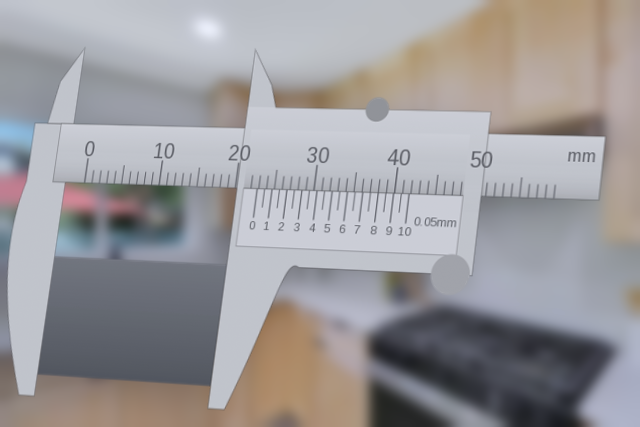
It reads **22.8** mm
